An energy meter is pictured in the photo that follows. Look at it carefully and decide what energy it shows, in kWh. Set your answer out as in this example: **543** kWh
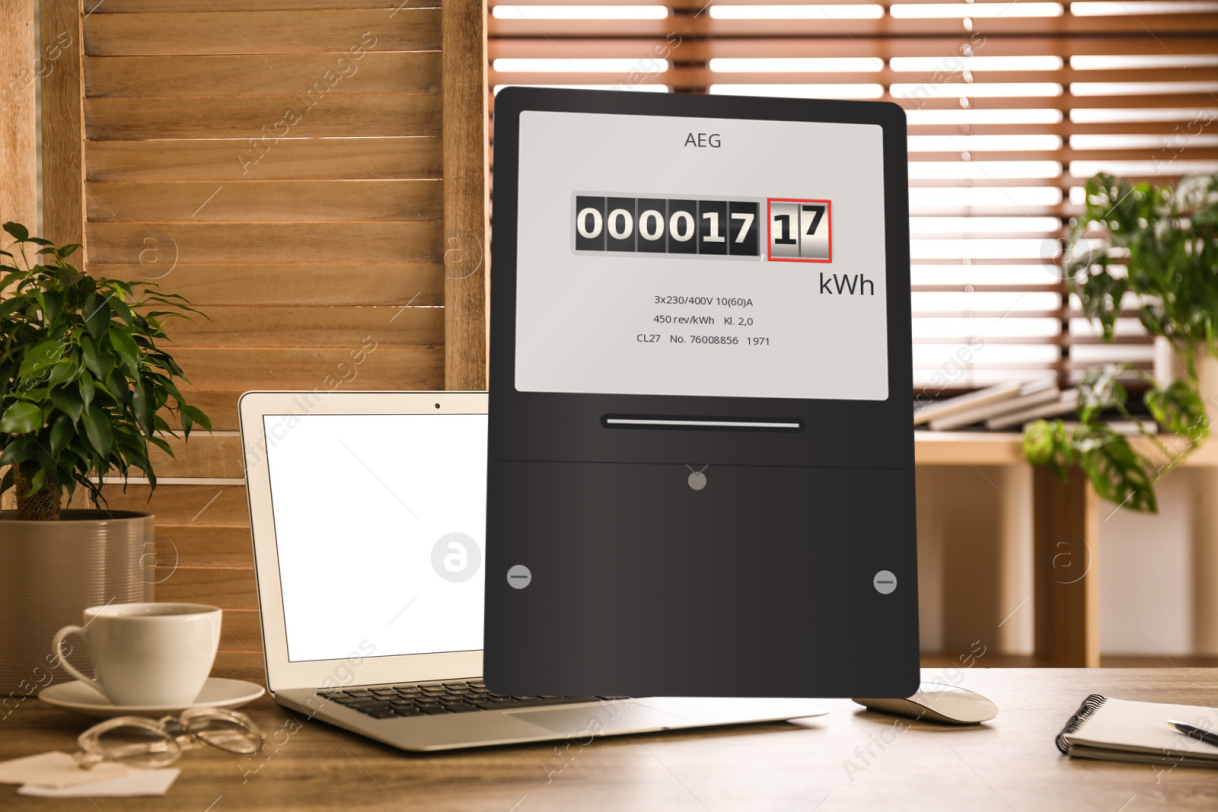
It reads **17.17** kWh
